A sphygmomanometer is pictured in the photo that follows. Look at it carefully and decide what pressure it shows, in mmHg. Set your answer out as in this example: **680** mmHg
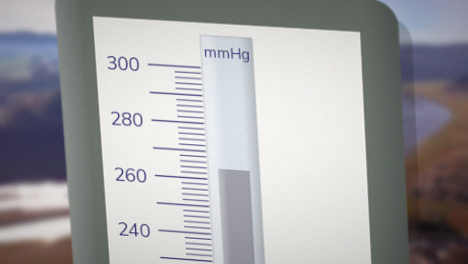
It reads **264** mmHg
